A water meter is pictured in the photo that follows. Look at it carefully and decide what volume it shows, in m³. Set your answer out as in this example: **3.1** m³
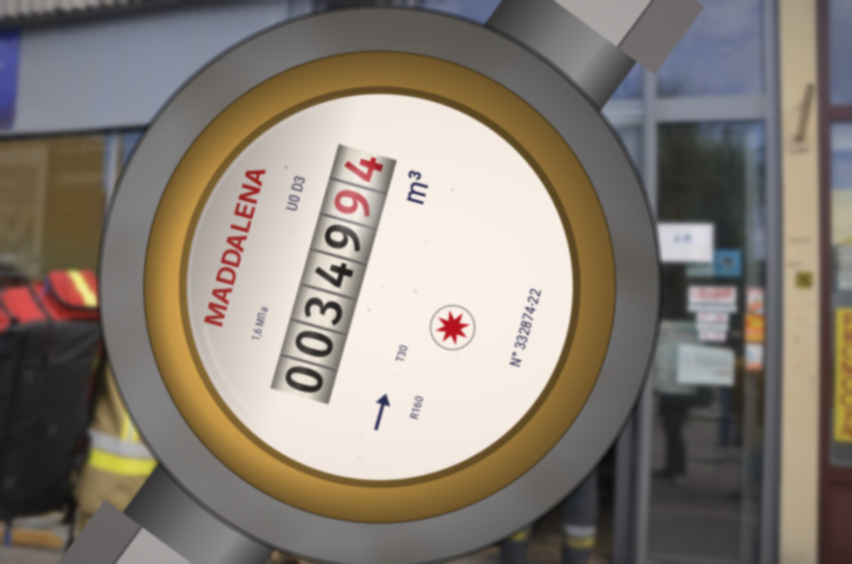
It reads **349.94** m³
